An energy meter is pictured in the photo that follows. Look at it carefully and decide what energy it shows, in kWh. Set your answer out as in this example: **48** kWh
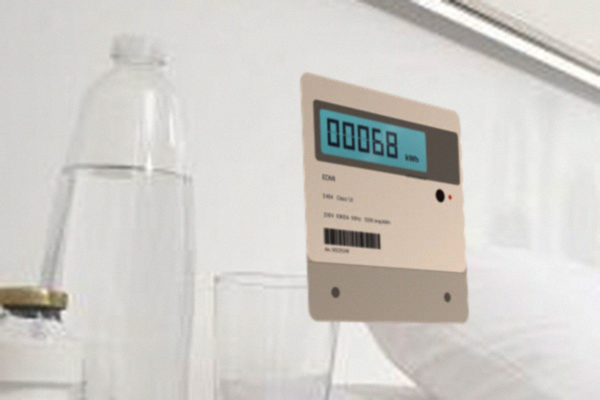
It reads **68** kWh
